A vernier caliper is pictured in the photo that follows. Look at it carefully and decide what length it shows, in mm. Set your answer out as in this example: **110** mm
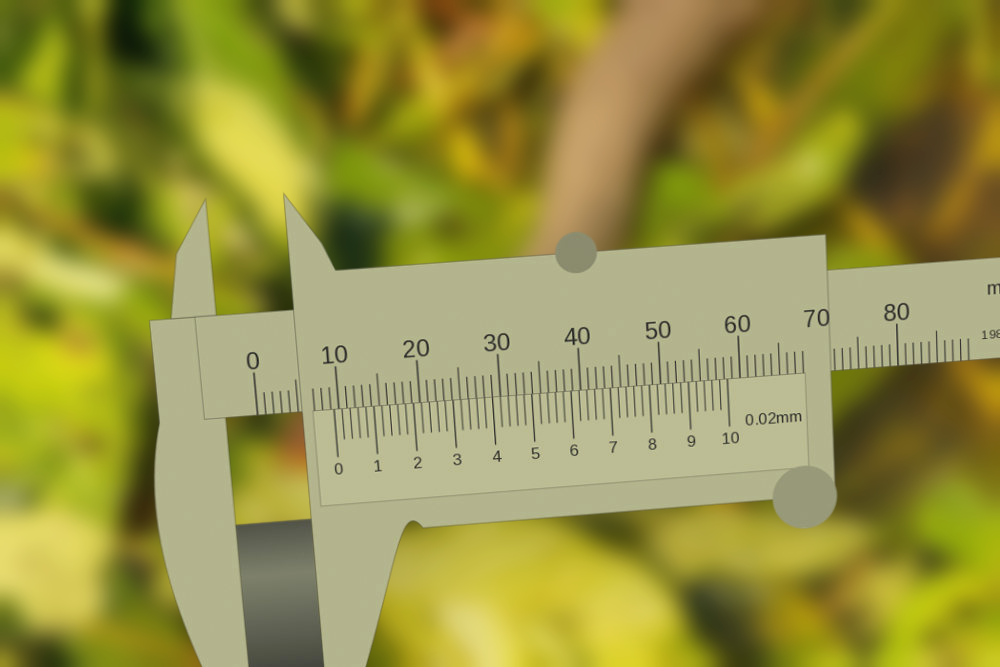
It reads **9.4** mm
